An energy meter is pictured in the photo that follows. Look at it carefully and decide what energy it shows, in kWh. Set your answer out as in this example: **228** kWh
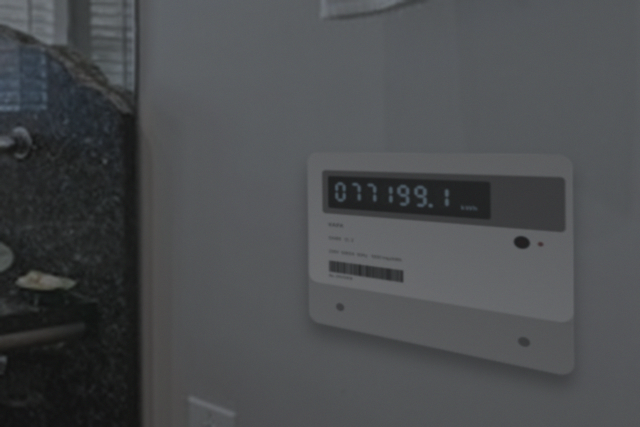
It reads **77199.1** kWh
